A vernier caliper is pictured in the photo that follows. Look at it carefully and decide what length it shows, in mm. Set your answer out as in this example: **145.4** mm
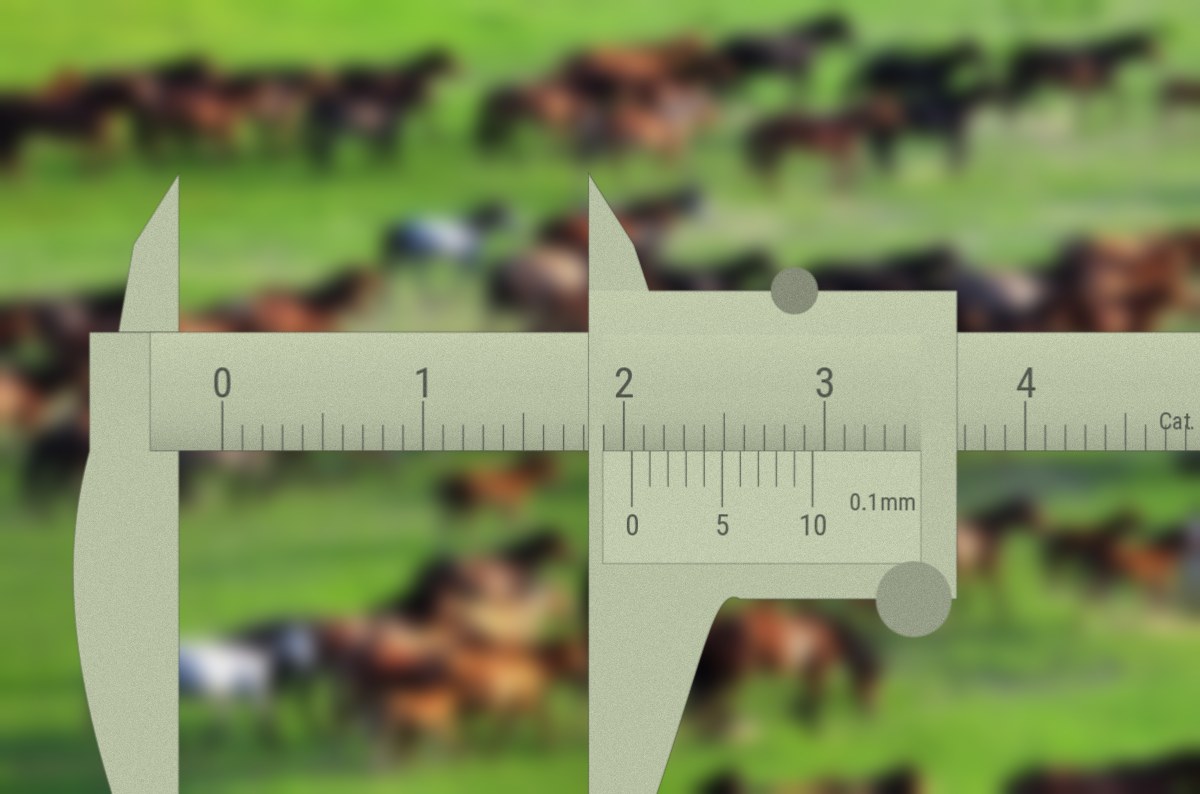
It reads **20.4** mm
